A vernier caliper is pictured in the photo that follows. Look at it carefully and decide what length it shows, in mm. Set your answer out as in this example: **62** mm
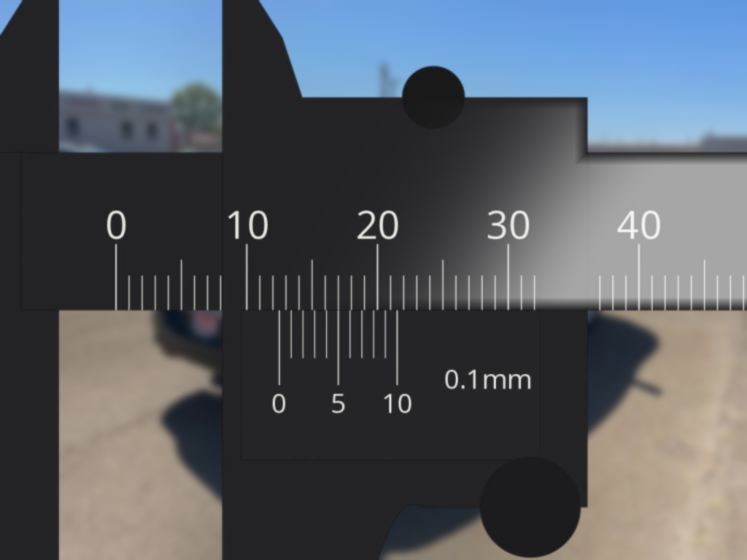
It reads **12.5** mm
